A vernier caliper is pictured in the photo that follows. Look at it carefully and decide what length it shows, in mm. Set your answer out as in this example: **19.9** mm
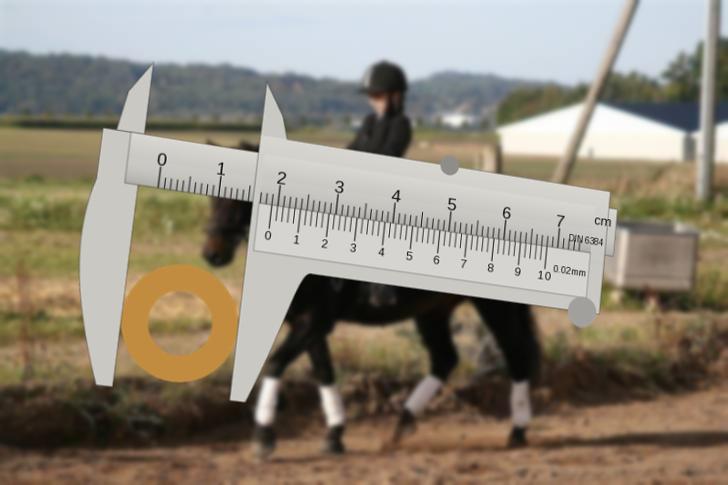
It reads **19.0** mm
